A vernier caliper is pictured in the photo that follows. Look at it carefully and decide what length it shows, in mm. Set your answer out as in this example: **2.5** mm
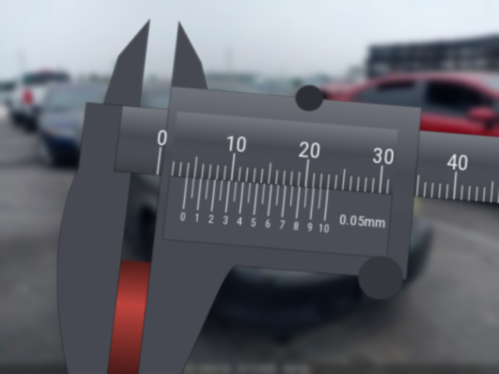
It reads **4.0** mm
